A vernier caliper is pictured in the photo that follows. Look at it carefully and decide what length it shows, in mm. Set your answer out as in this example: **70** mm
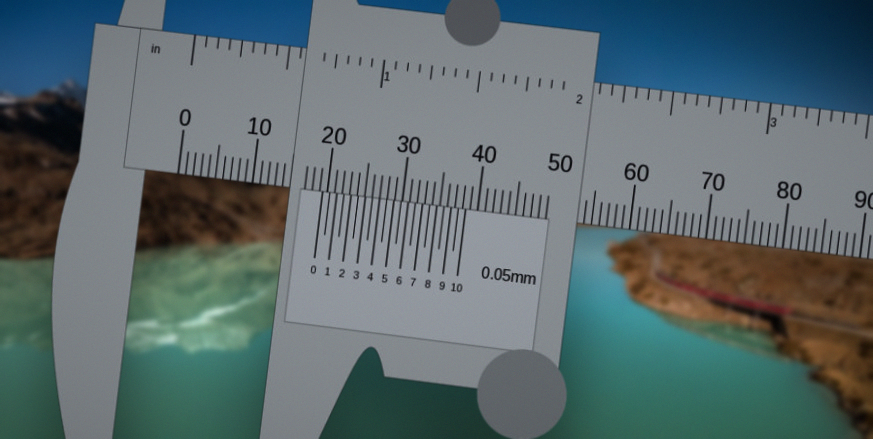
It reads **19.4** mm
